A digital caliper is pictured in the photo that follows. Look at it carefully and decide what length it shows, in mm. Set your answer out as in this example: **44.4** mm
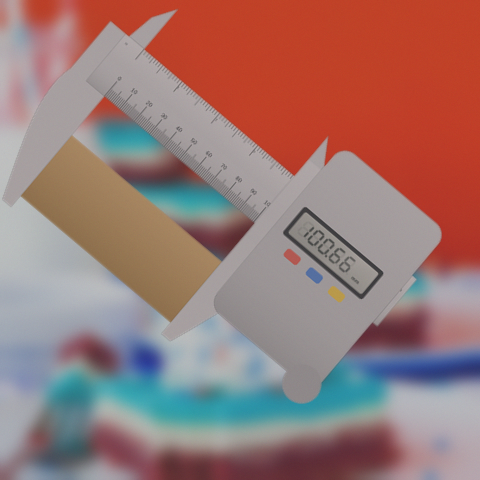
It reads **100.66** mm
